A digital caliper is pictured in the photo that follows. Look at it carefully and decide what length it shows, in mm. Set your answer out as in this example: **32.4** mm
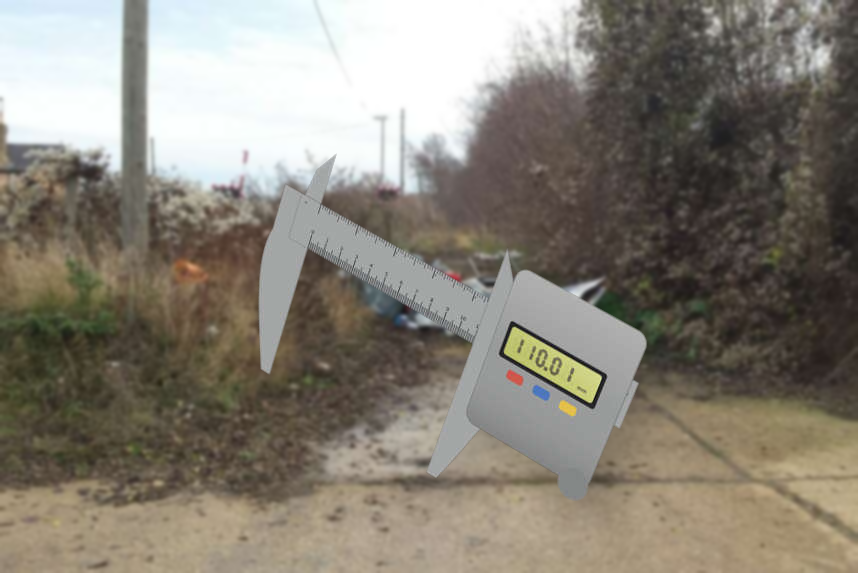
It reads **110.01** mm
